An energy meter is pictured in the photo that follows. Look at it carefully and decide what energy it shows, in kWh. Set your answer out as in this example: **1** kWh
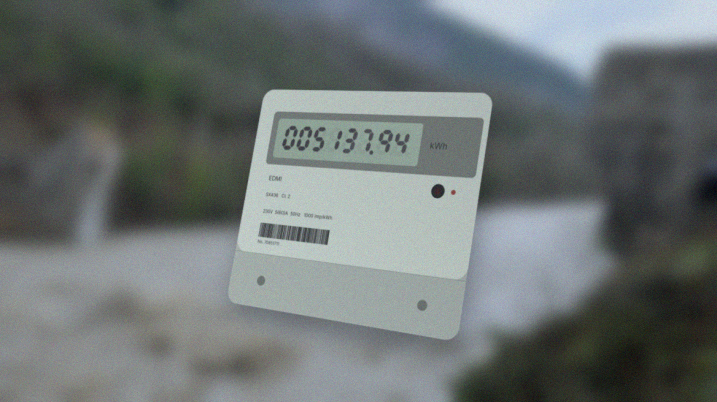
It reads **5137.94** kWh
